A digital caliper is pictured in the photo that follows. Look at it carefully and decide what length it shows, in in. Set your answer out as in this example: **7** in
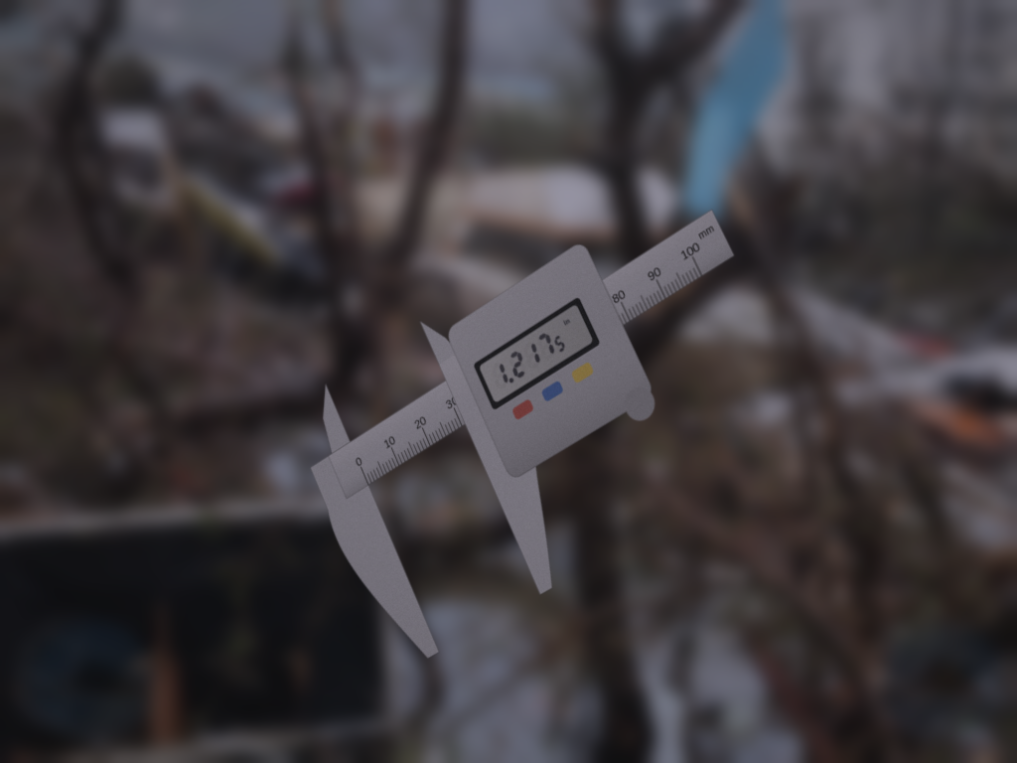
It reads **1.2175** in
